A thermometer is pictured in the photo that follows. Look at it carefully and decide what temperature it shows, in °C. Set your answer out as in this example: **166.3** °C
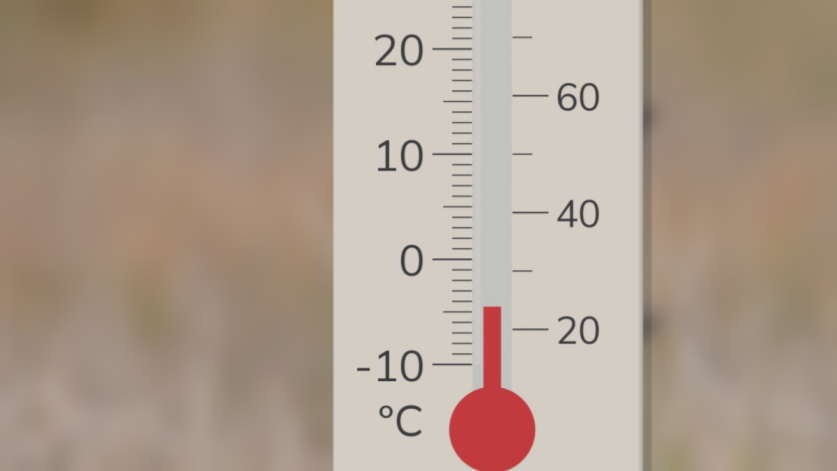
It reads **-4.5** °C
